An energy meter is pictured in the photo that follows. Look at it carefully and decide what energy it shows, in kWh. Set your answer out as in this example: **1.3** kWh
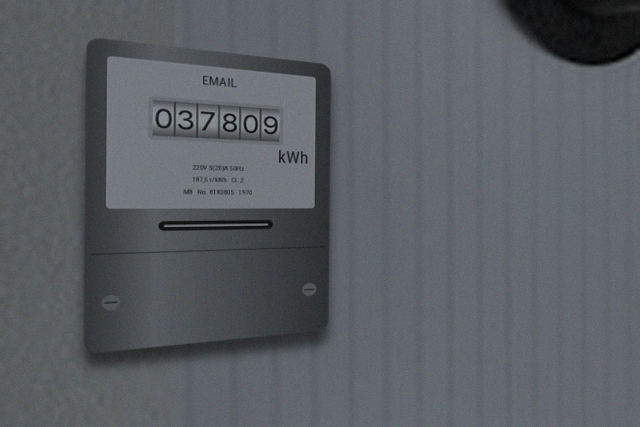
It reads **37809** kWh
